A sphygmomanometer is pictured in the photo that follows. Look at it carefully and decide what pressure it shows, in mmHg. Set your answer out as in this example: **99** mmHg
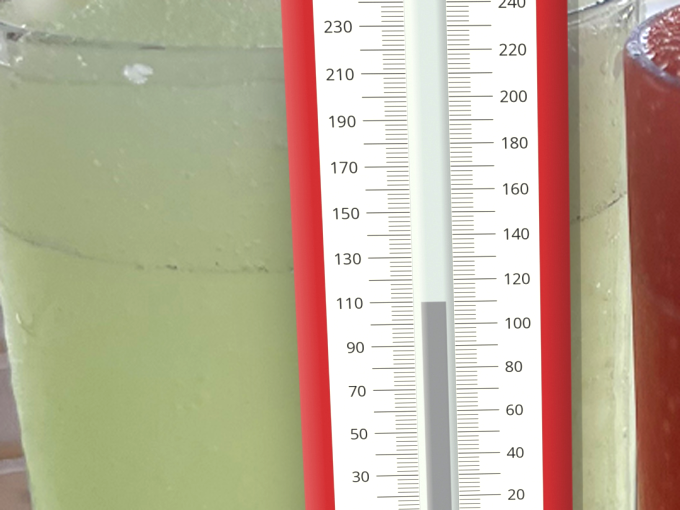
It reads **110** mmHg
